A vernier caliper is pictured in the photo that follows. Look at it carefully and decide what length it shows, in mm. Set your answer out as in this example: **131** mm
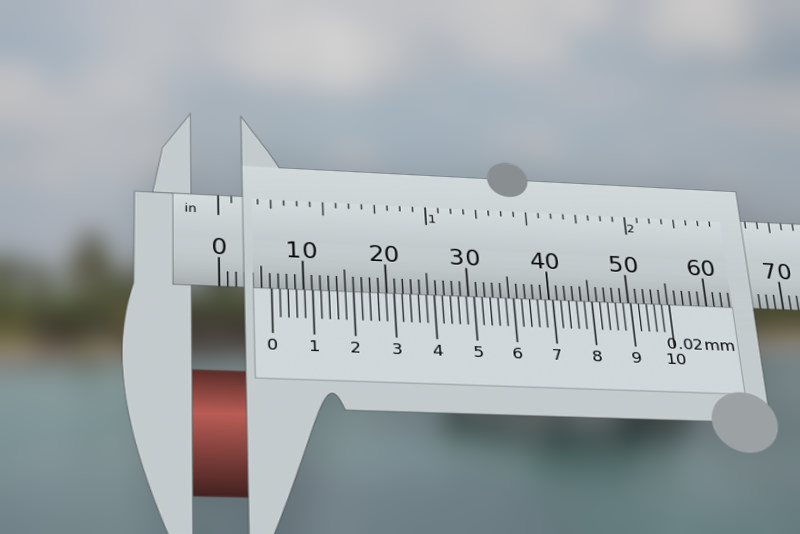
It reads **6.2** mm
